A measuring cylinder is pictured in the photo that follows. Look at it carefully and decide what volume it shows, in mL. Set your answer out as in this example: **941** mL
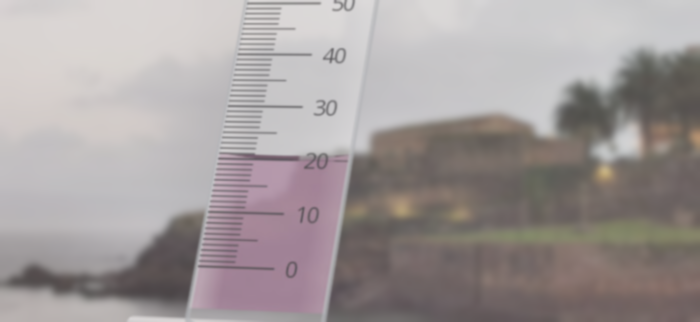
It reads **20** mL
